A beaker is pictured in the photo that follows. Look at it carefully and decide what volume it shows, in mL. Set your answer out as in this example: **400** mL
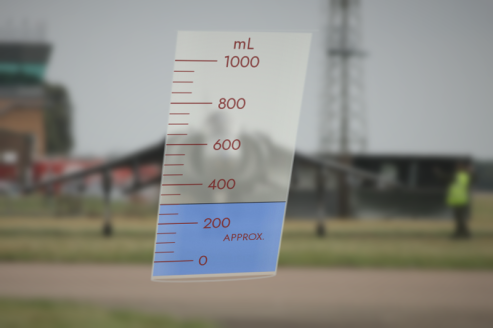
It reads **300** mL
